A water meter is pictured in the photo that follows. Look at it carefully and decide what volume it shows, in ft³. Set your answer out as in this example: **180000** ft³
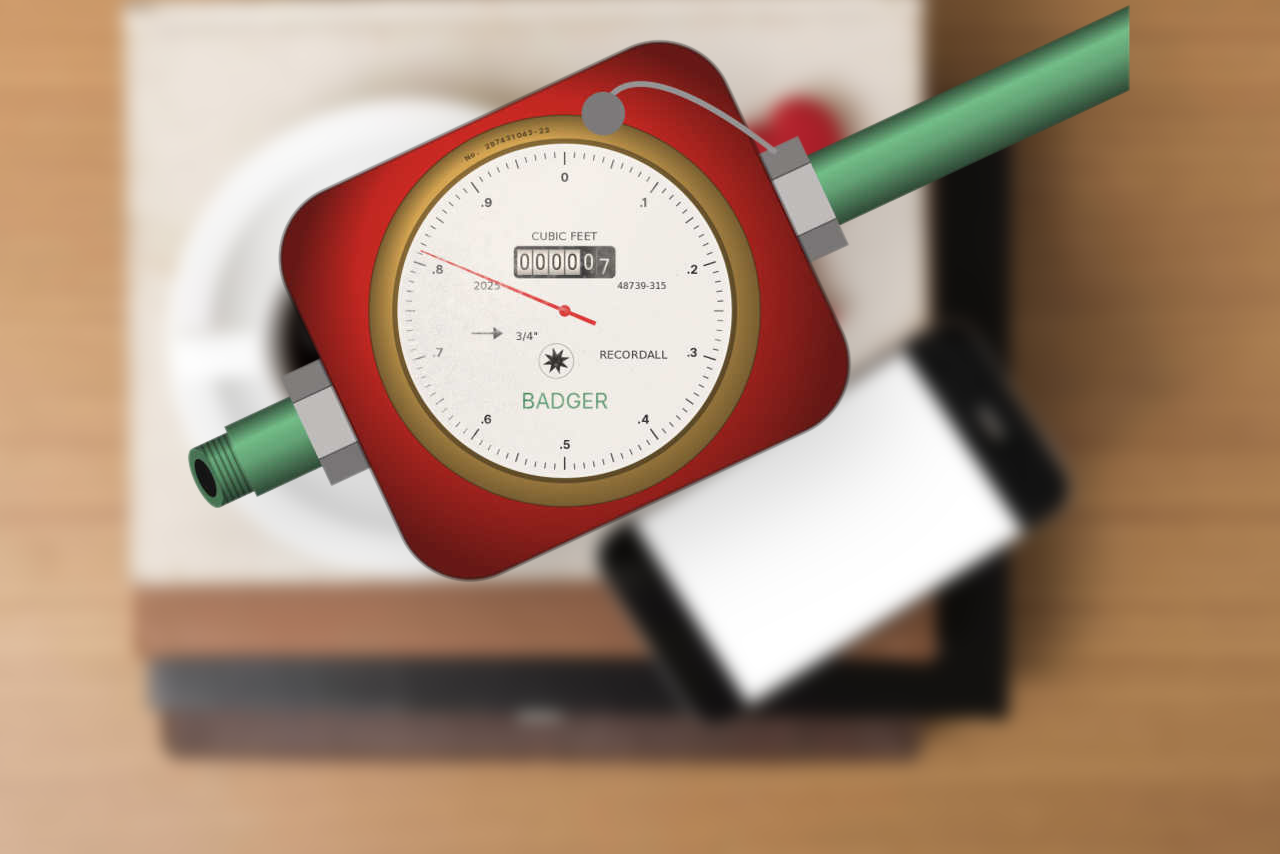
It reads **6.81** ft³
